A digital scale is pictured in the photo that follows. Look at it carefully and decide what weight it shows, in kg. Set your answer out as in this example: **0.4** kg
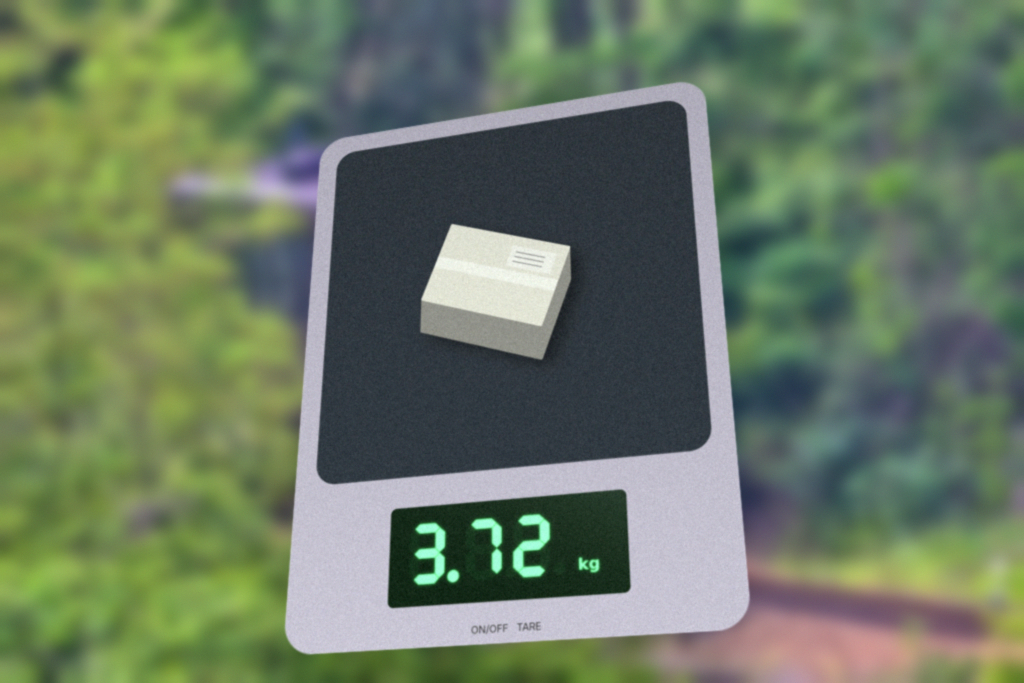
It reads **3.72** kg
